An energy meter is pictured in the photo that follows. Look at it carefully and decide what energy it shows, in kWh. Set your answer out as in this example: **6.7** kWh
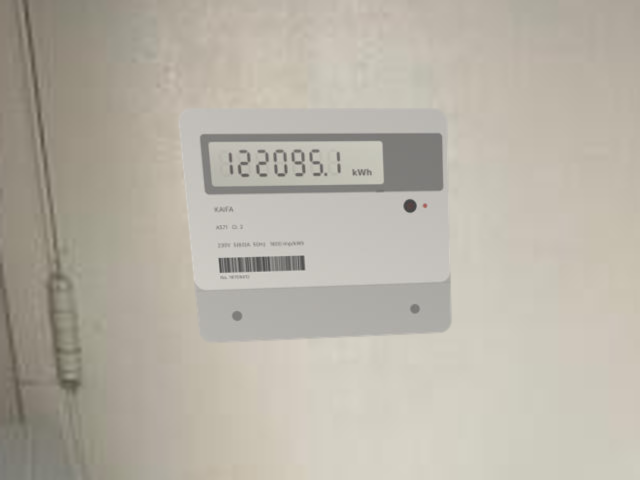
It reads **122095.1** kWh
